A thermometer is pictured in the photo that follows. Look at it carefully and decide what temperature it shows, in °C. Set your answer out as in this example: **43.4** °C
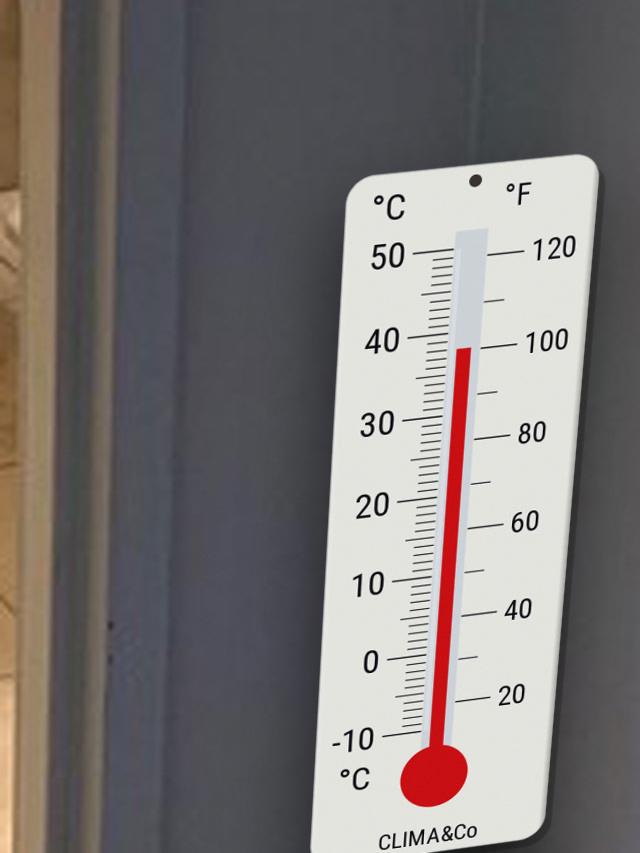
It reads **38** °C
